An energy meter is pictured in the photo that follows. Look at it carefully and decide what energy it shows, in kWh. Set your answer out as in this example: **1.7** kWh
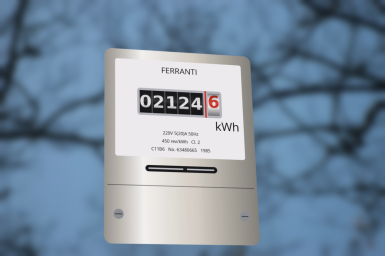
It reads **2124.6** kWh
